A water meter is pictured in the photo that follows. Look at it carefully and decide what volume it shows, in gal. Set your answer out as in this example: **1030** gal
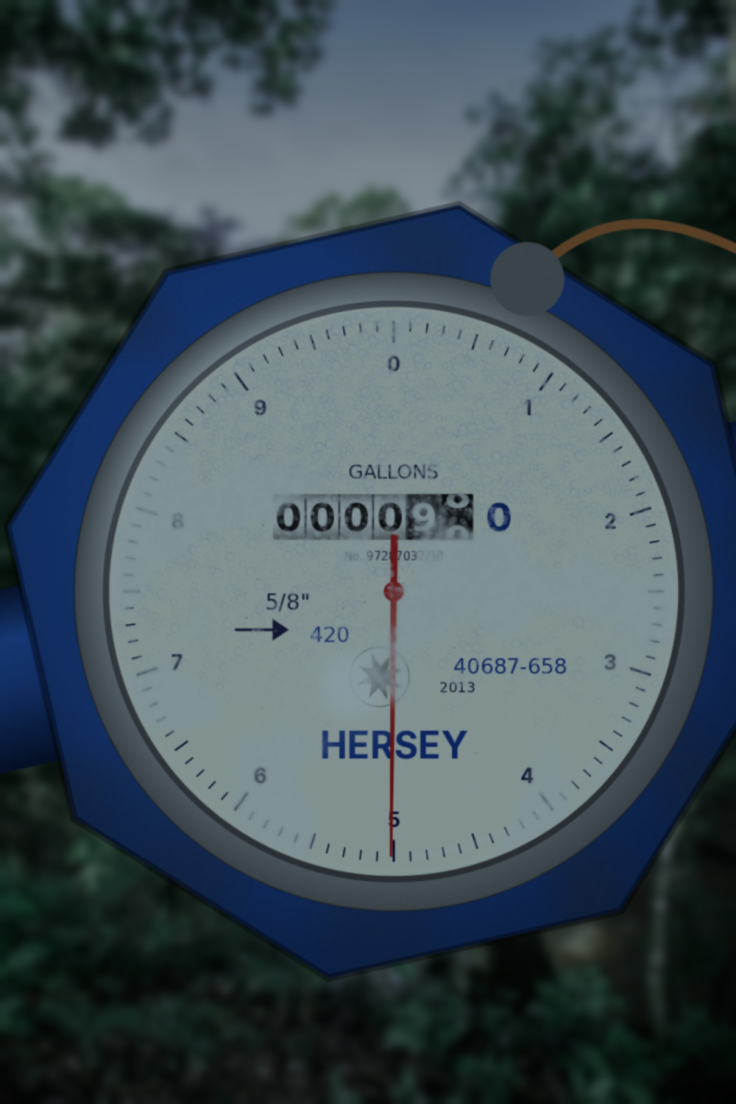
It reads **985.0** gal
